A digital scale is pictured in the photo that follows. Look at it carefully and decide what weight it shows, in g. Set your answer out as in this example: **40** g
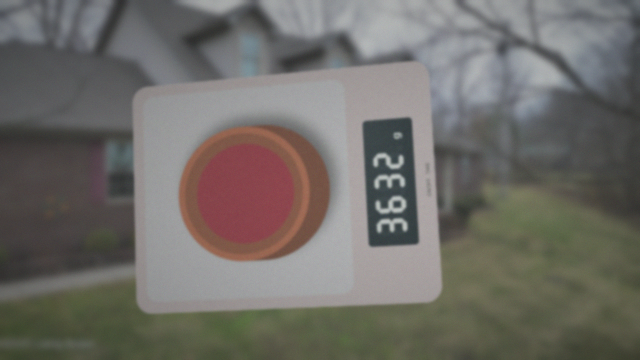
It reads **3632** g
